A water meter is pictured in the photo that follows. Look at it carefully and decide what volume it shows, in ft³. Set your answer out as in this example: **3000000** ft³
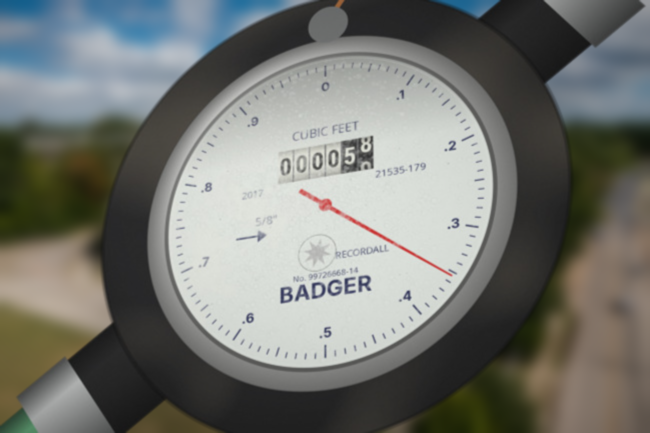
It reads **58.35** ft³
